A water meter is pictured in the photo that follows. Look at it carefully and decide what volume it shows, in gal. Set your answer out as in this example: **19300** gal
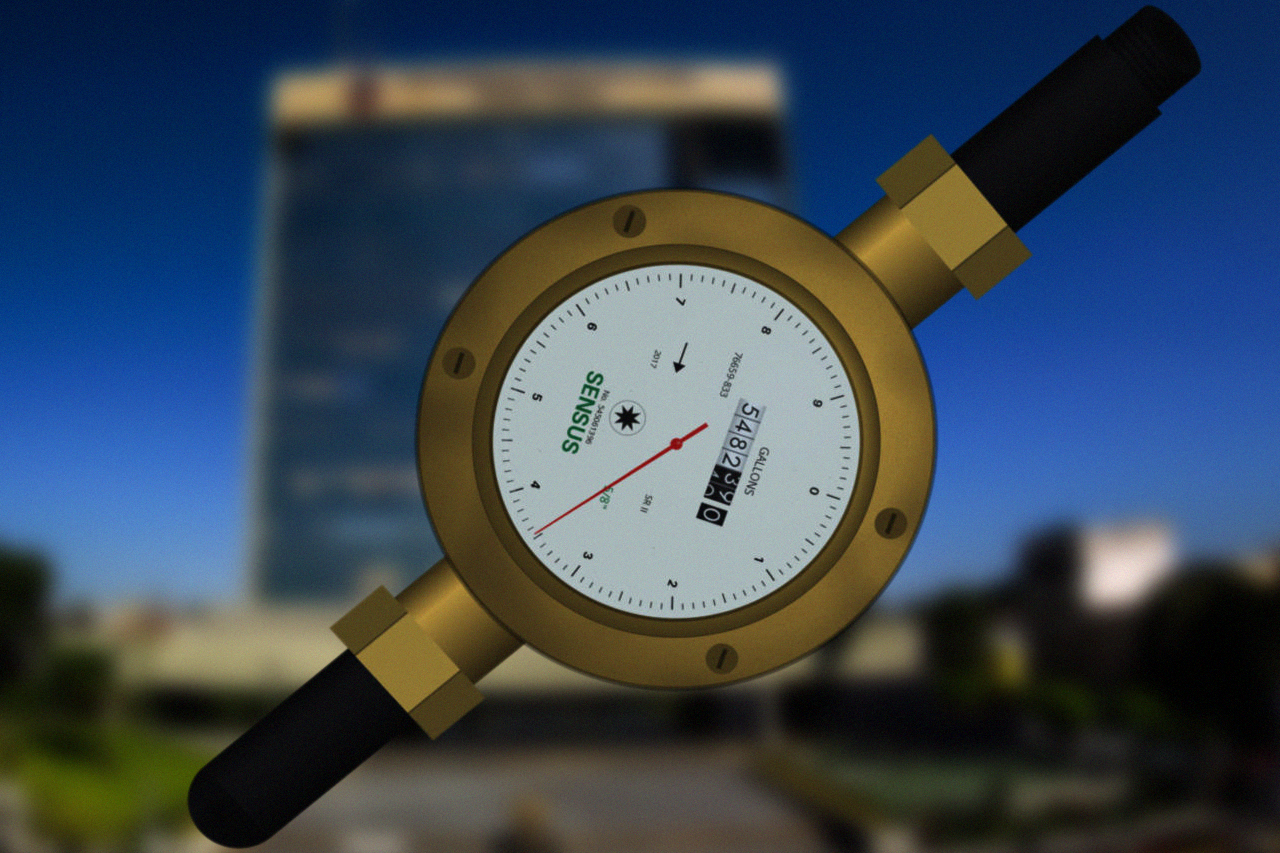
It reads **5482393.5** gal
